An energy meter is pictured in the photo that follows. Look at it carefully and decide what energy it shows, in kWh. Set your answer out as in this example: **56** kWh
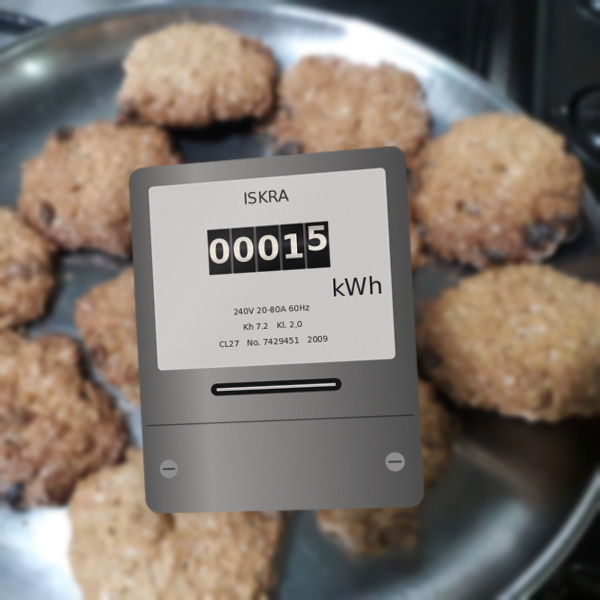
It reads **15** kWh
